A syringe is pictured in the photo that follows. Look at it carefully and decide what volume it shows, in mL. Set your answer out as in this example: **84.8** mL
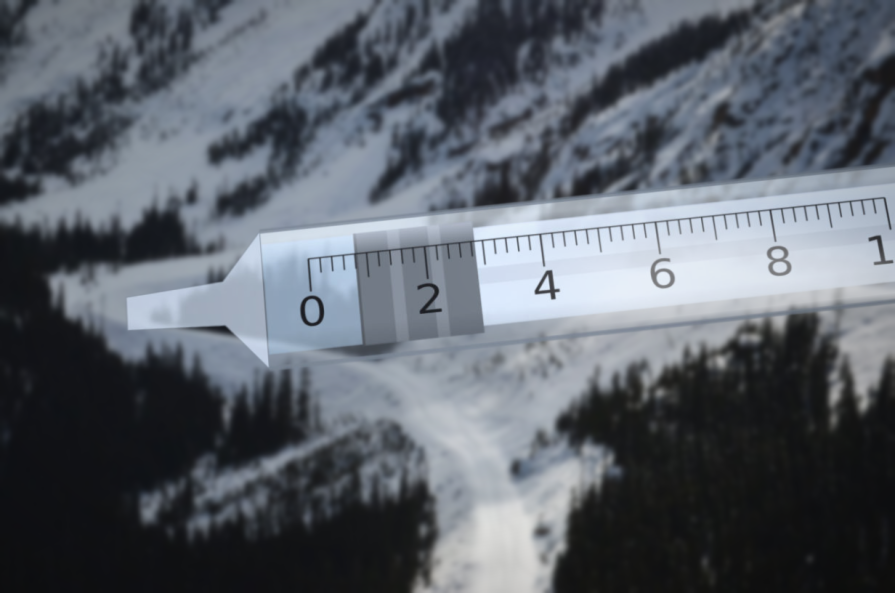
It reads **0.8** mL
